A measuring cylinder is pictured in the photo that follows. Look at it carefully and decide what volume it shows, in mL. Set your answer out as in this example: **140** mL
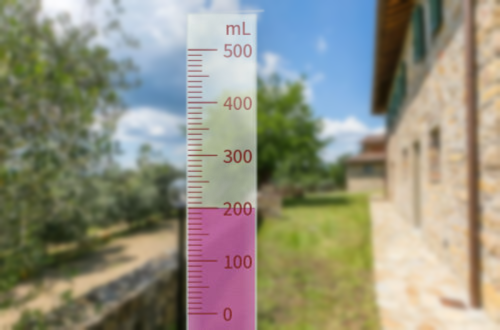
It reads **200** mL
